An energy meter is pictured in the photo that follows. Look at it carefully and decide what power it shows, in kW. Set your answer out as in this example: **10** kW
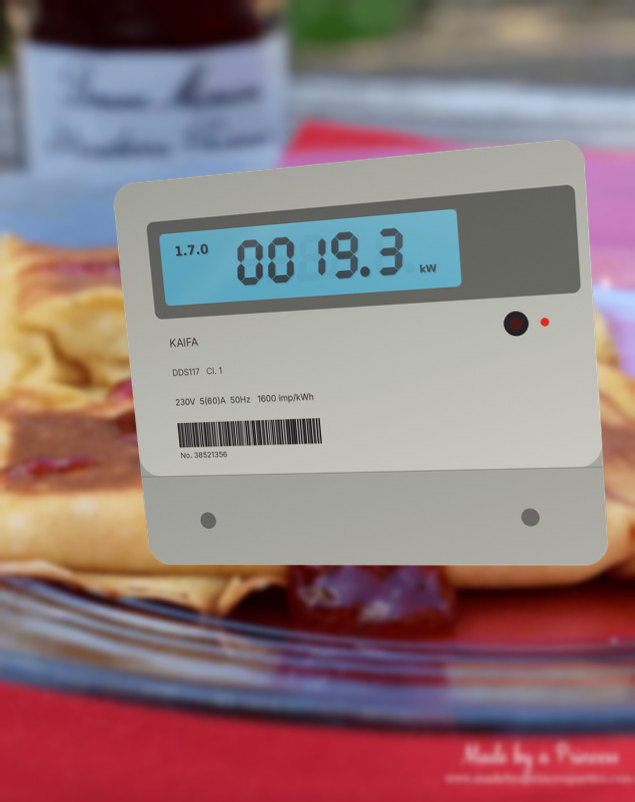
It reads **19.3** kW
